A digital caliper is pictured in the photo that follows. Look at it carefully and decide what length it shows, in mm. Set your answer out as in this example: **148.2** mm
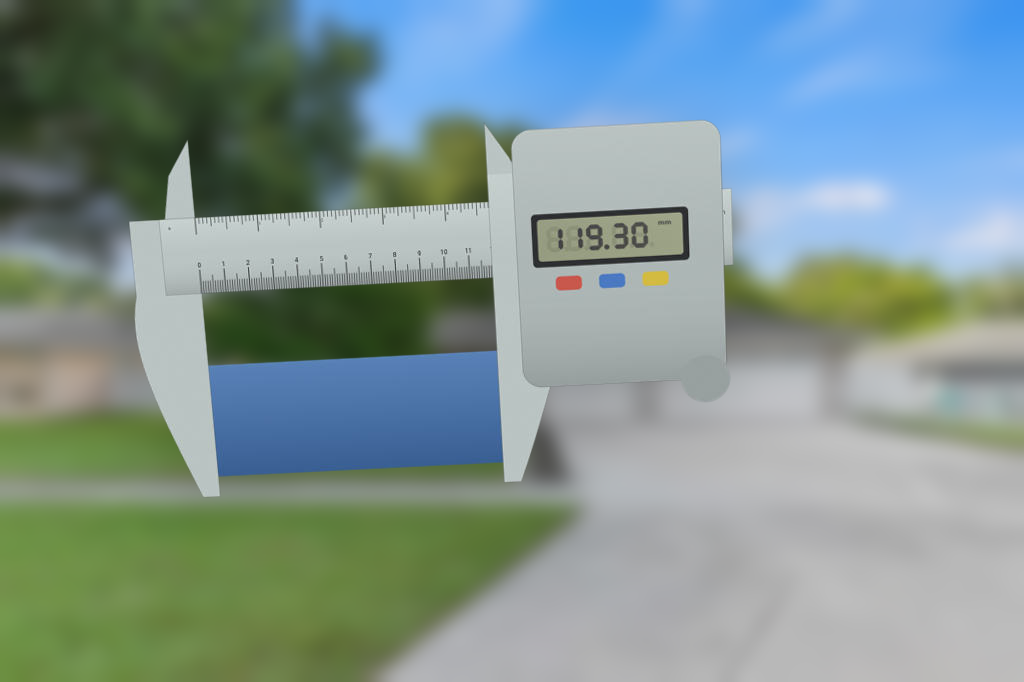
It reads **119.30** mm
